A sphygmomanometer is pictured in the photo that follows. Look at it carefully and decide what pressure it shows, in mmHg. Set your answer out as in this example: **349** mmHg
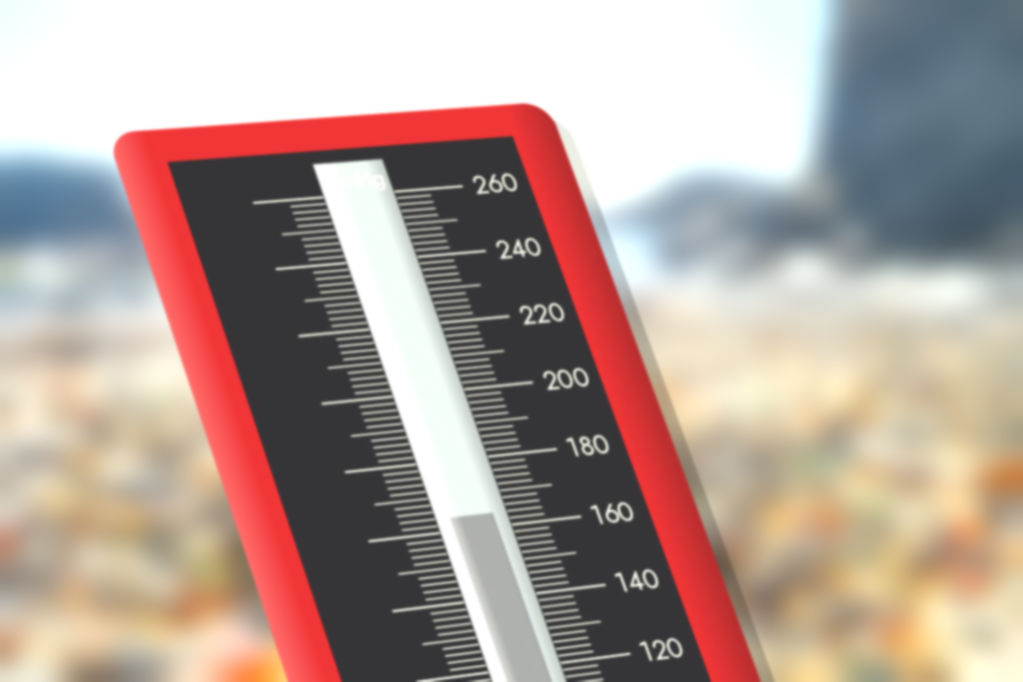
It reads **164** mmHg
